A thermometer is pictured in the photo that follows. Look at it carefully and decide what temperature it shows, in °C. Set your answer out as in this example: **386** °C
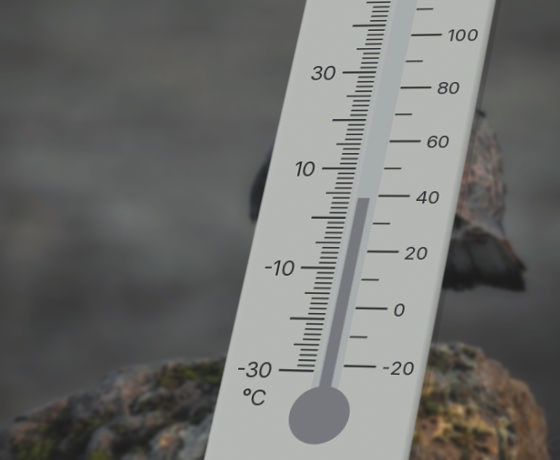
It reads **4** °C
